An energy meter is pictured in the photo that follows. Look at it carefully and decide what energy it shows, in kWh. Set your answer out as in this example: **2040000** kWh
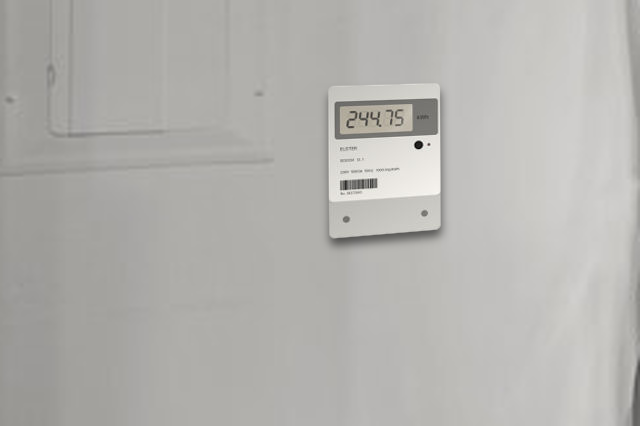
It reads **244.75** kWh
